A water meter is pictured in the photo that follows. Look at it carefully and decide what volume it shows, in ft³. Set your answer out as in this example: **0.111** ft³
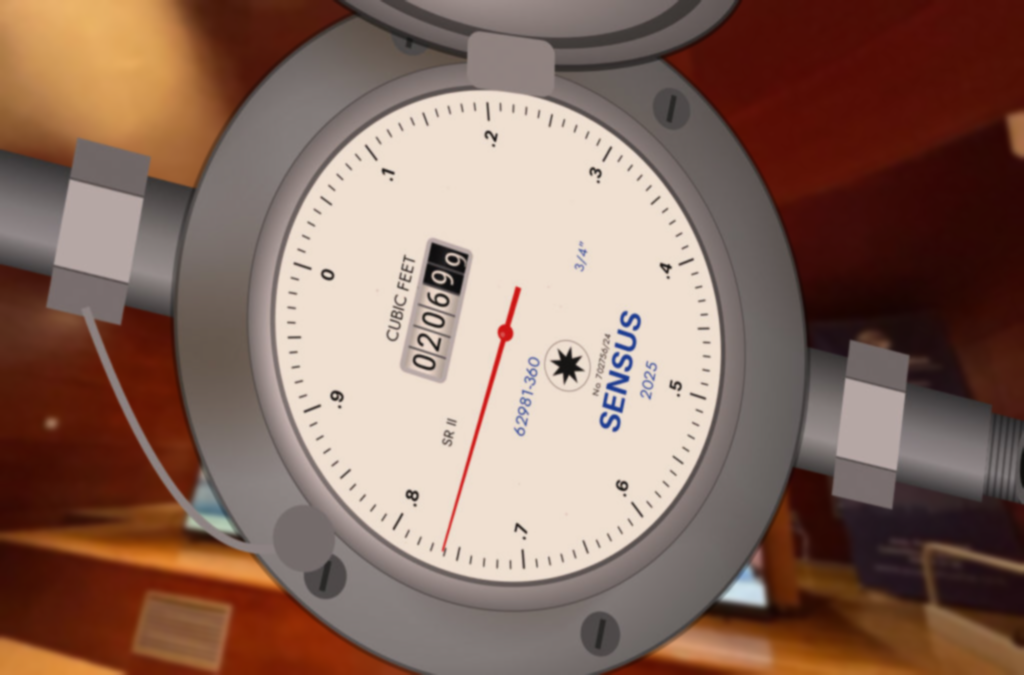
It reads **20698.76** ft³
